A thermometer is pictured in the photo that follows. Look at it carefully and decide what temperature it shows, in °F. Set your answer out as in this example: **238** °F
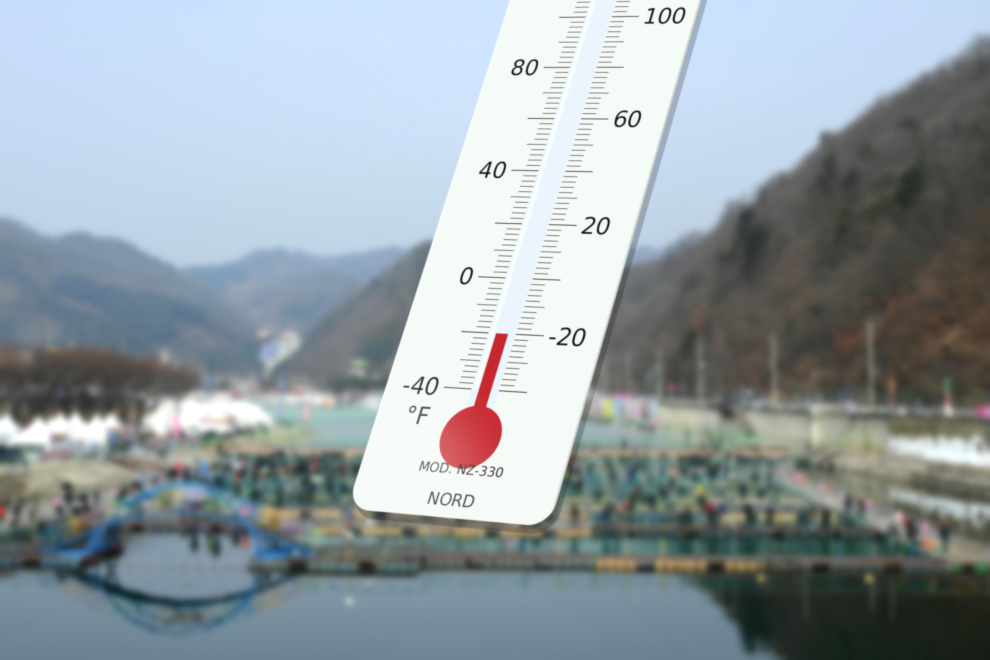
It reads **-20** °F
